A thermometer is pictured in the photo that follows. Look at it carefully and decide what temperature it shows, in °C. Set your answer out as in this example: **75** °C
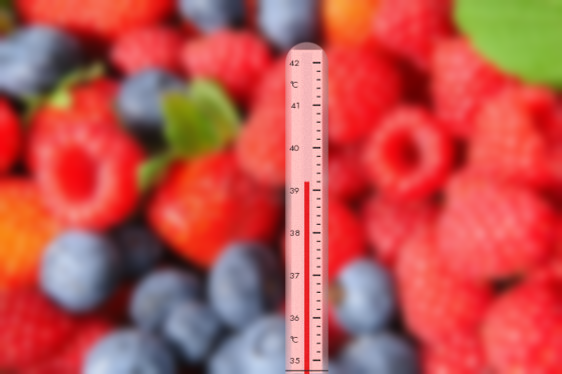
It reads **39.2** °C
